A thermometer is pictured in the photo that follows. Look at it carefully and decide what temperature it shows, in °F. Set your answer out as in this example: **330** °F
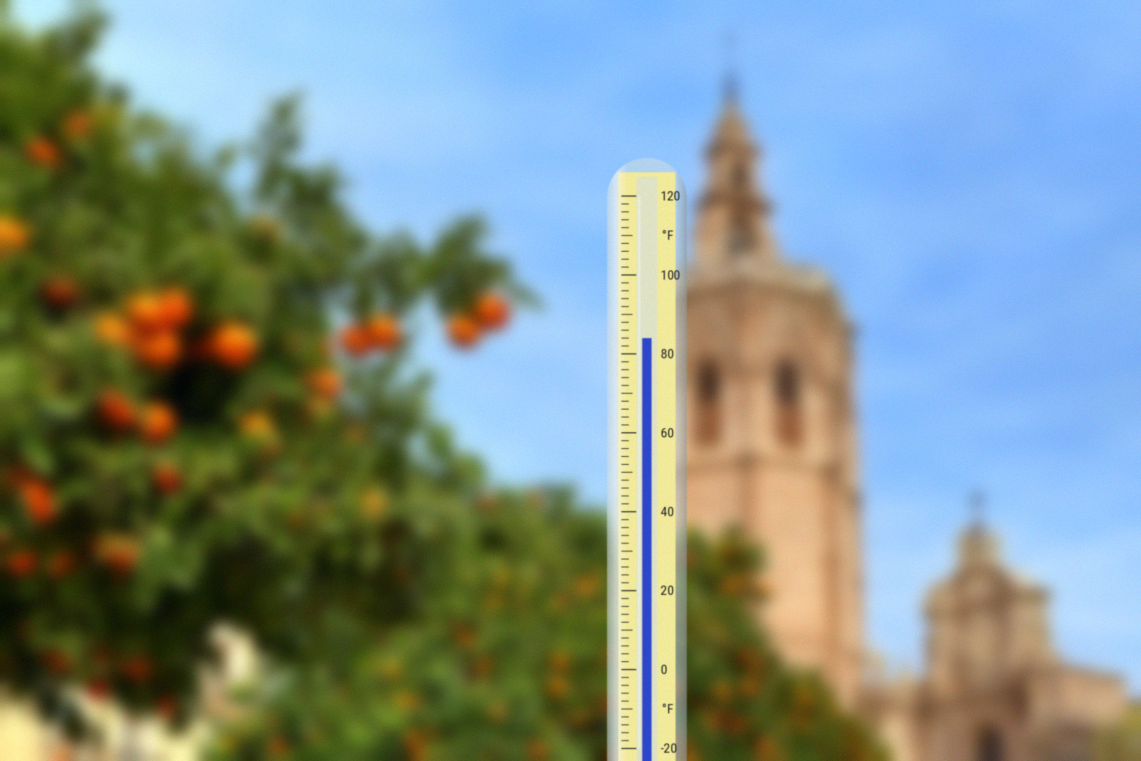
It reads **84** °F
